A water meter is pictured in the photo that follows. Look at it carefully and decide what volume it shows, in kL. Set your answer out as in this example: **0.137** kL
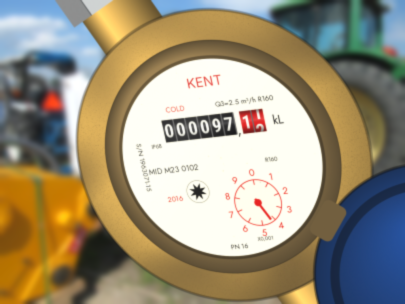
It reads **97.114** kL
